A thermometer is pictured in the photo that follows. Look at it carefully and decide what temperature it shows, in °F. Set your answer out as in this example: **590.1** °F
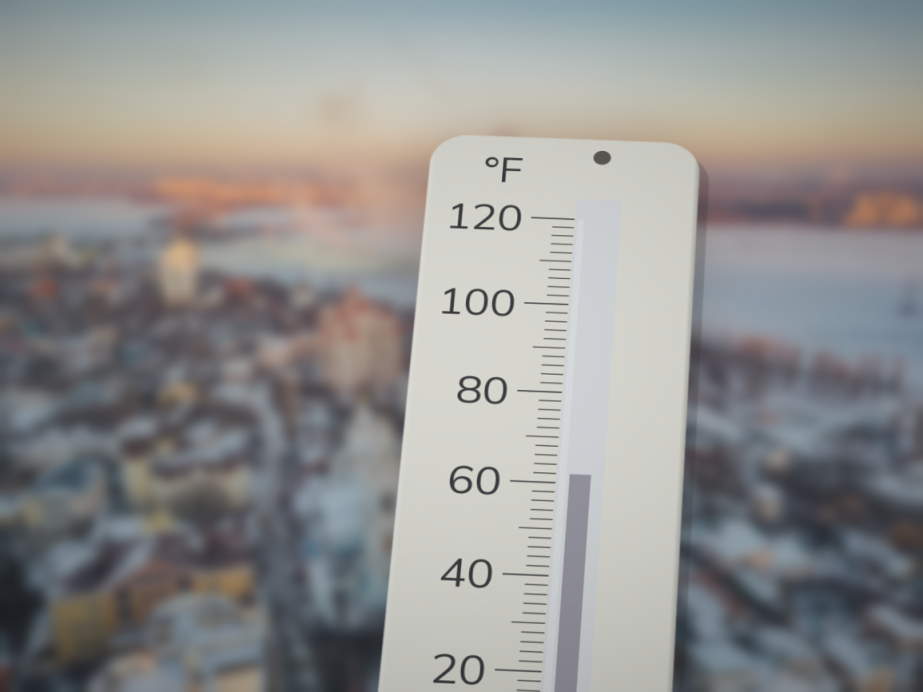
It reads **62** °F
